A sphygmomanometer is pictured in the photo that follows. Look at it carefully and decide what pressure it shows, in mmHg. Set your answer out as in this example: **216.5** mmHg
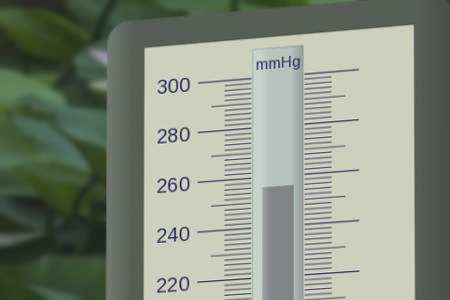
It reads **256** mmHg
